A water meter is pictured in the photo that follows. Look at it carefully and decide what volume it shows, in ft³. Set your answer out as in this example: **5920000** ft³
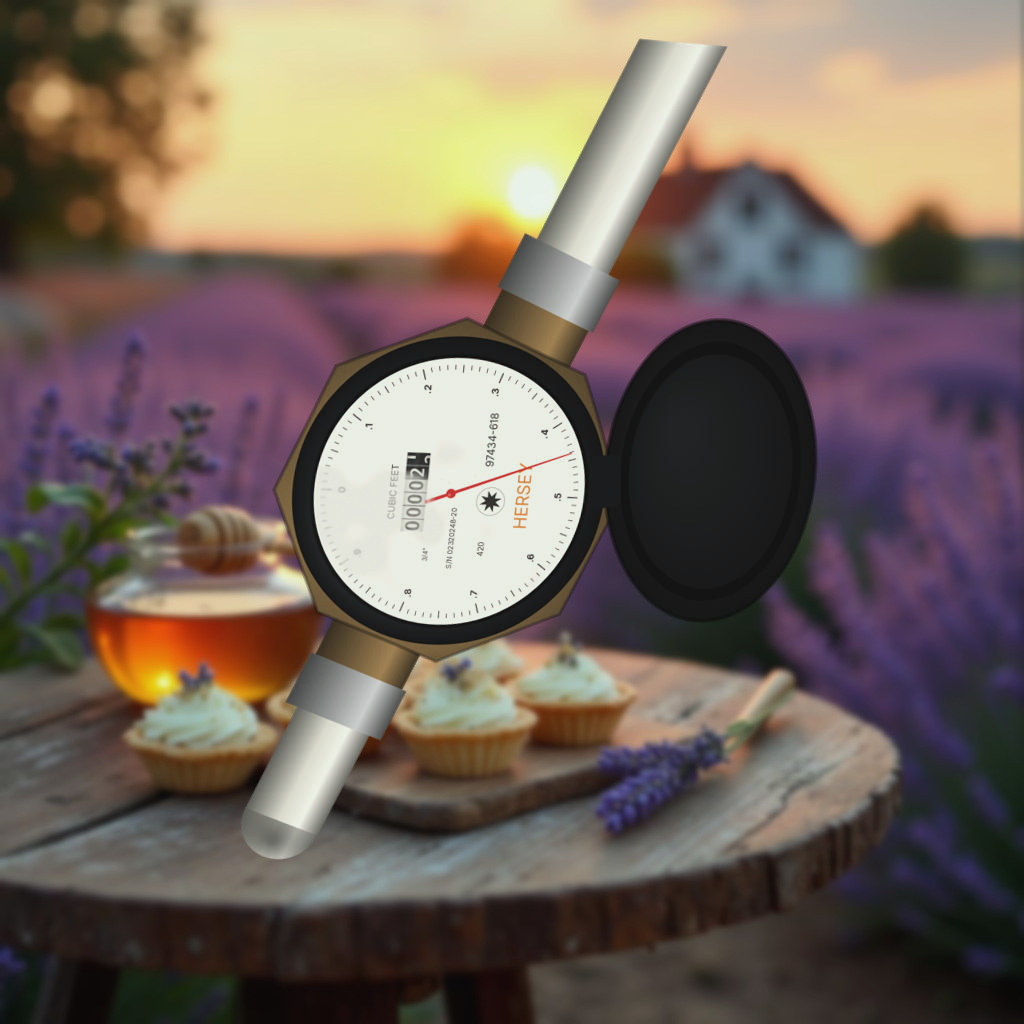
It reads **21.44** ft³
